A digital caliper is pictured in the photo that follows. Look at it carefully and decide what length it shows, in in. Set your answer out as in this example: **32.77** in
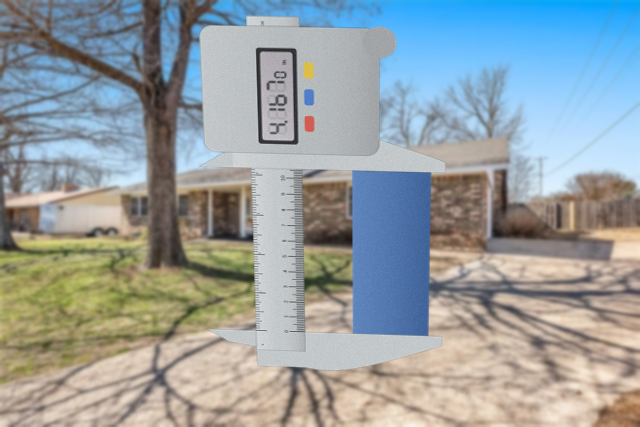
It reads **4.1670** in
